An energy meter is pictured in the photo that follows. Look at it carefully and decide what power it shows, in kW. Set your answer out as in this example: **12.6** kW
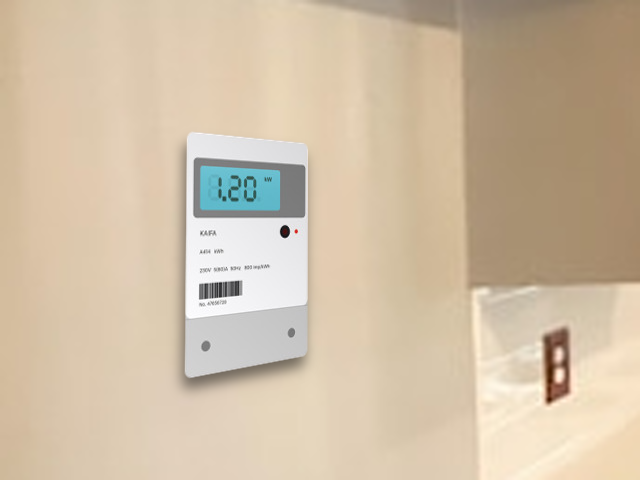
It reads **1.20** kW
